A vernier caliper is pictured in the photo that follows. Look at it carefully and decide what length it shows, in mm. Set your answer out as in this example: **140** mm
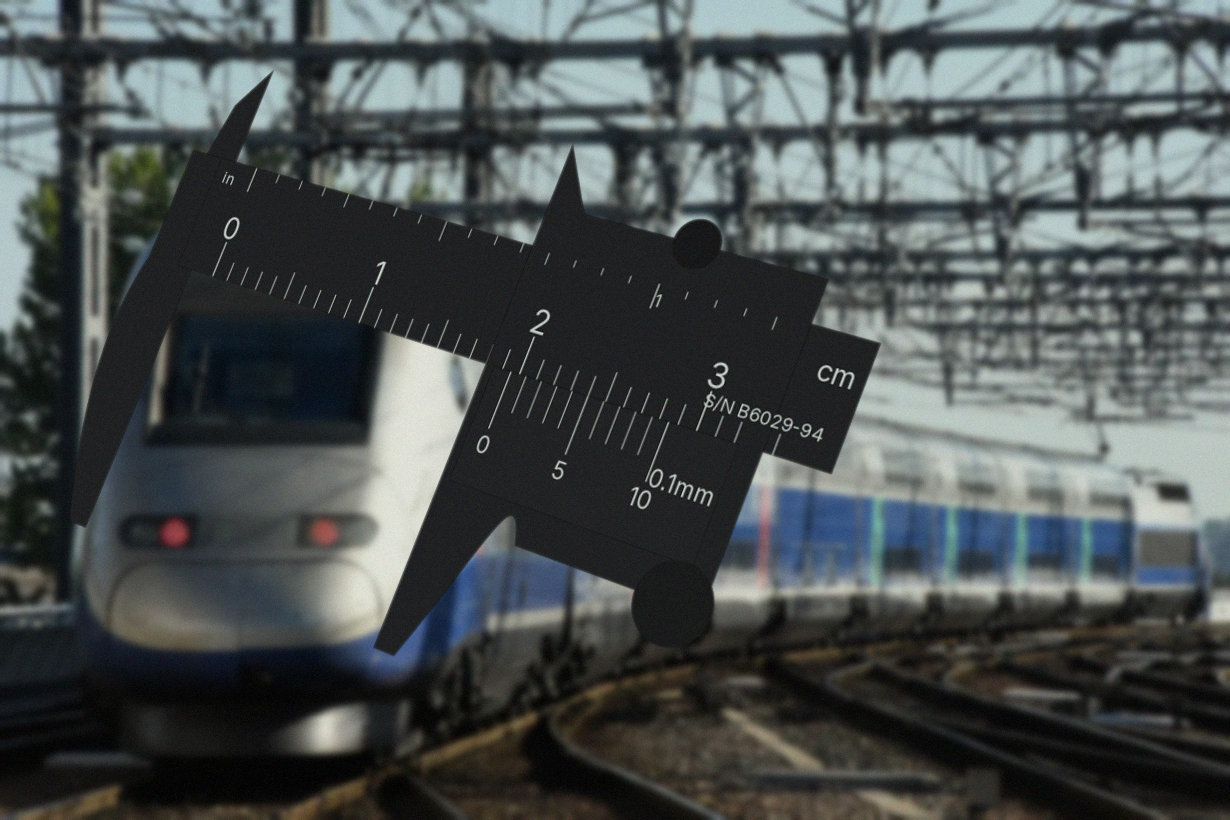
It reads **19.5** mm
